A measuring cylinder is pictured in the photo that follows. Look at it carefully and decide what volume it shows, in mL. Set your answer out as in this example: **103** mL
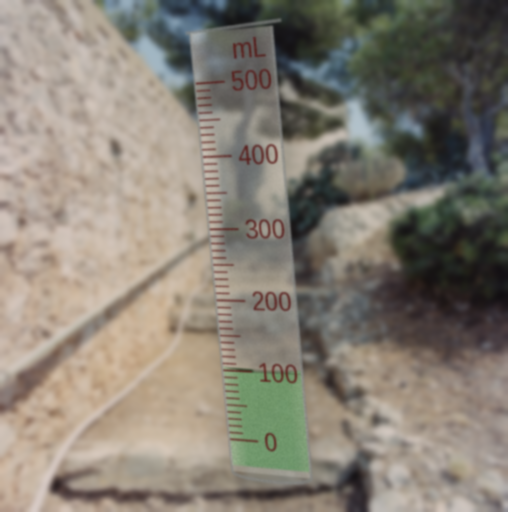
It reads **100** mL
